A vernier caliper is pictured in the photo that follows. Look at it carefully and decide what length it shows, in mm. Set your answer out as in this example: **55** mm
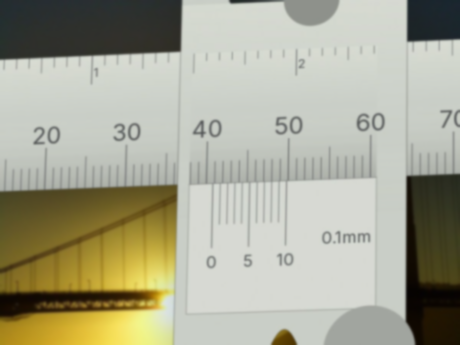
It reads **40.8** mm
